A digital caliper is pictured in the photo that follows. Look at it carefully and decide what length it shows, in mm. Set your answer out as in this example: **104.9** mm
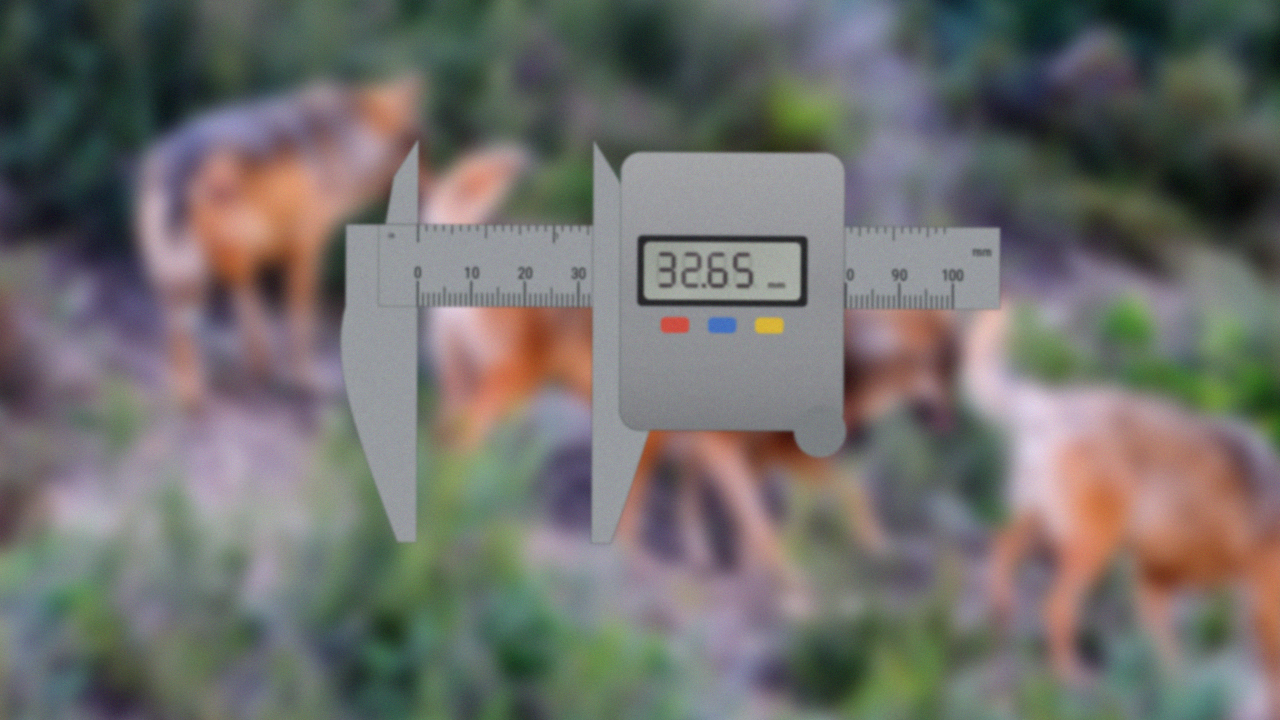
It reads **32.65** mm
